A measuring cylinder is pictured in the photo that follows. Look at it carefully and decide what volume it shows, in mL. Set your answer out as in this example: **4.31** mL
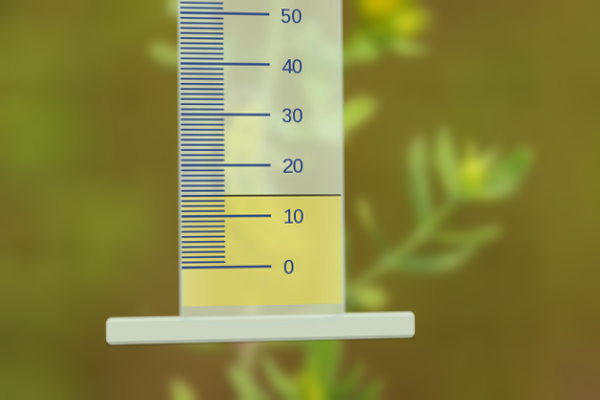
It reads **14** mL
